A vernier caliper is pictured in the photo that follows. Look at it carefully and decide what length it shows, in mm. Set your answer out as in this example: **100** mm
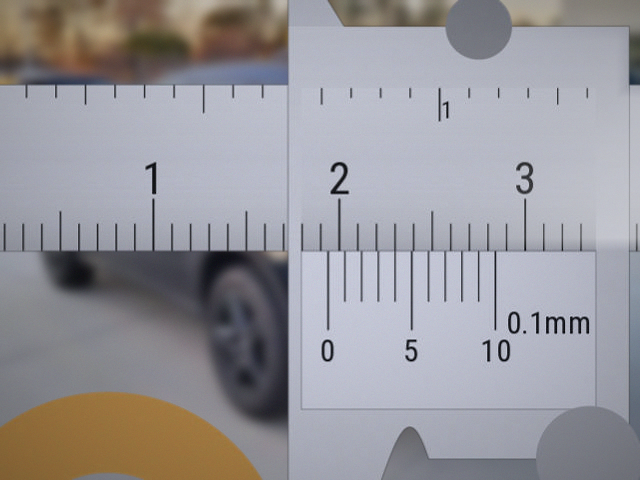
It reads **19.4** mm
